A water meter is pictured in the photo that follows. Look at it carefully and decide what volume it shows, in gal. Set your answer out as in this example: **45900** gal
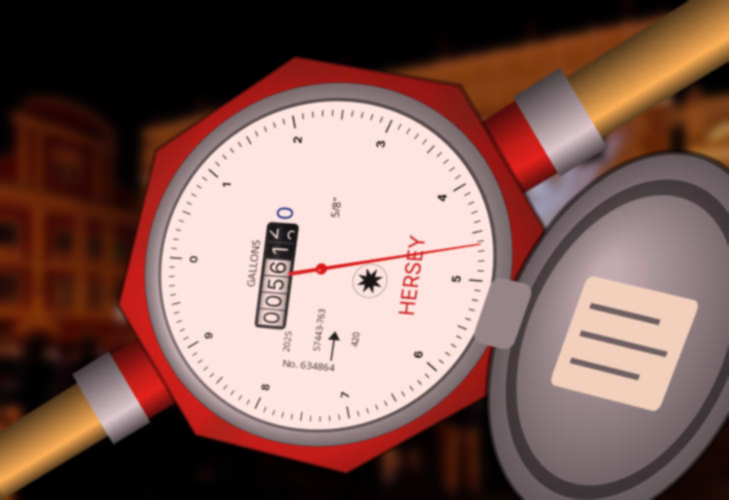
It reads **56124.6** gal
